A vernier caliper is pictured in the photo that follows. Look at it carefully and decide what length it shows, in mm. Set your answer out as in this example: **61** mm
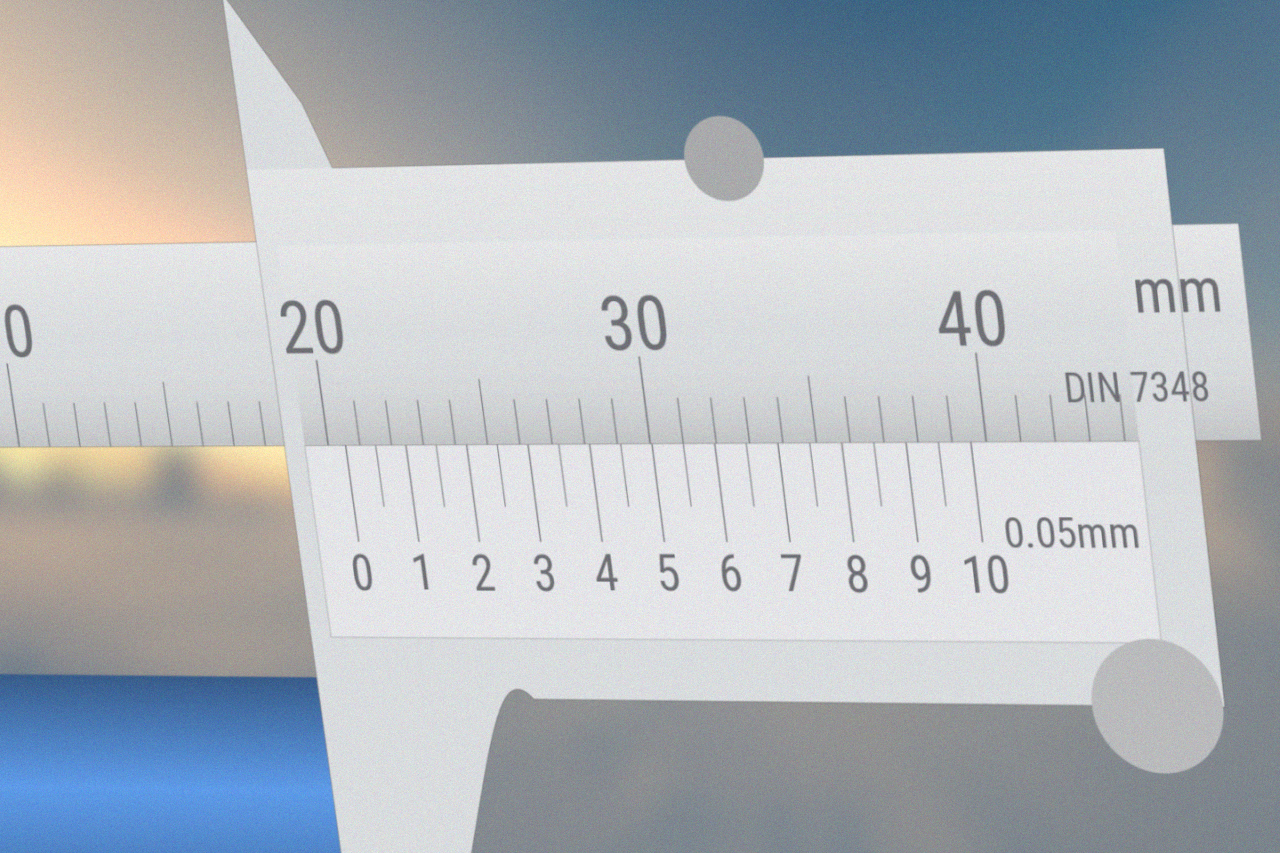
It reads **20.55** mm
